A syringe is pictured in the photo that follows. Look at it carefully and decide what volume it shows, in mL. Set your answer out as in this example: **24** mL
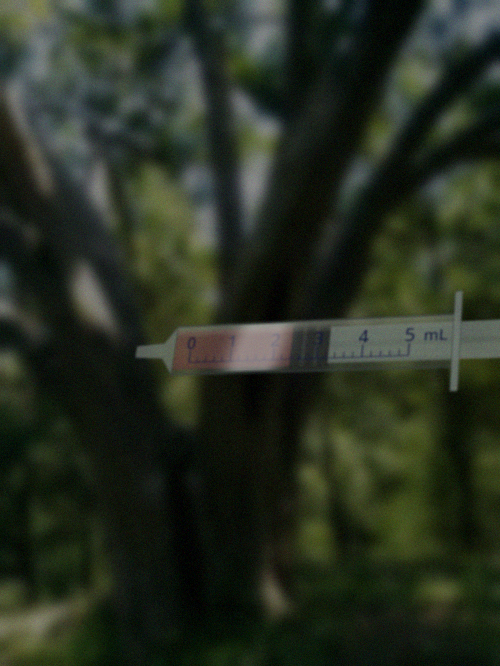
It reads **2.4** mL
